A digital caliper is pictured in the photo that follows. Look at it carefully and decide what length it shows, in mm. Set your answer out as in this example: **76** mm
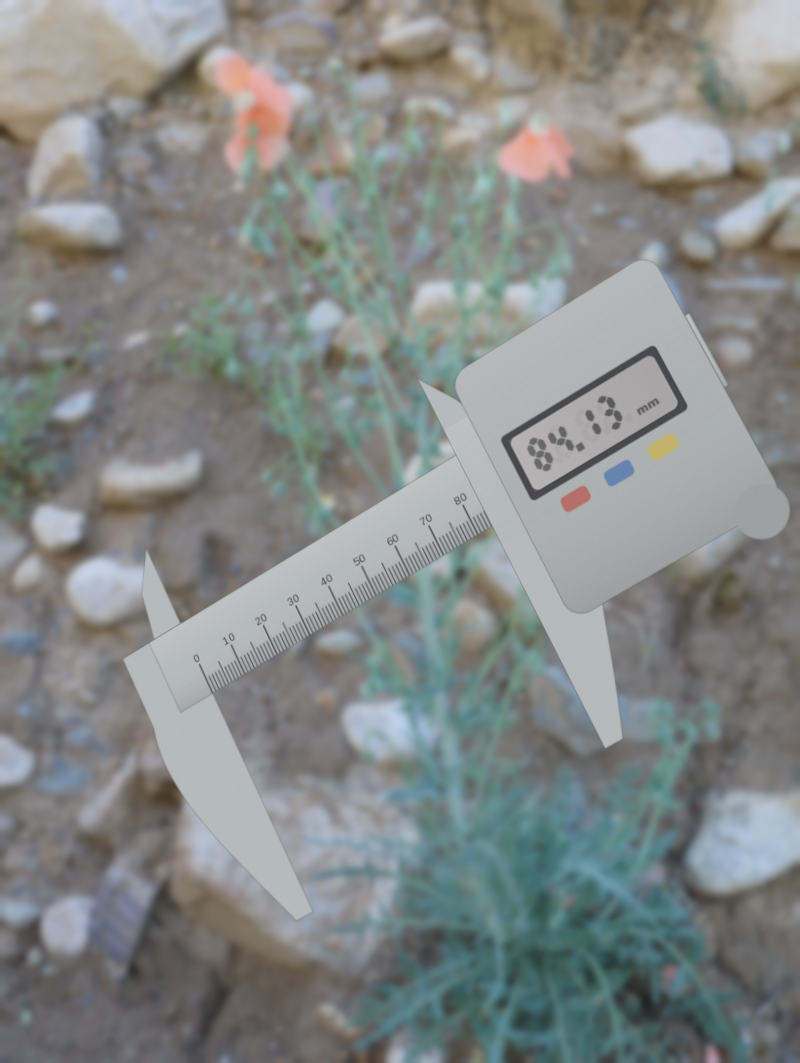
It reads **84.13** mm
